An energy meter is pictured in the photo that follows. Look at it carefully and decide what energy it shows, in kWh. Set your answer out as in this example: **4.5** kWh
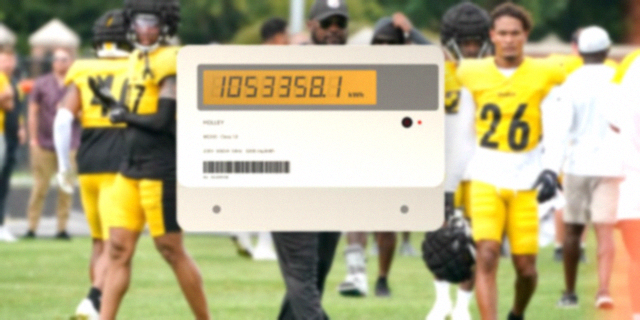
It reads **1053358.1** kWh
